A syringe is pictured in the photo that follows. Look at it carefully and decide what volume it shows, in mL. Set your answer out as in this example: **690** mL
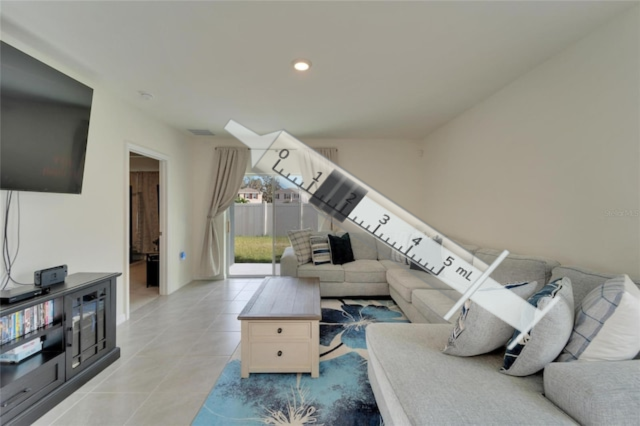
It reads **1.2** mL
